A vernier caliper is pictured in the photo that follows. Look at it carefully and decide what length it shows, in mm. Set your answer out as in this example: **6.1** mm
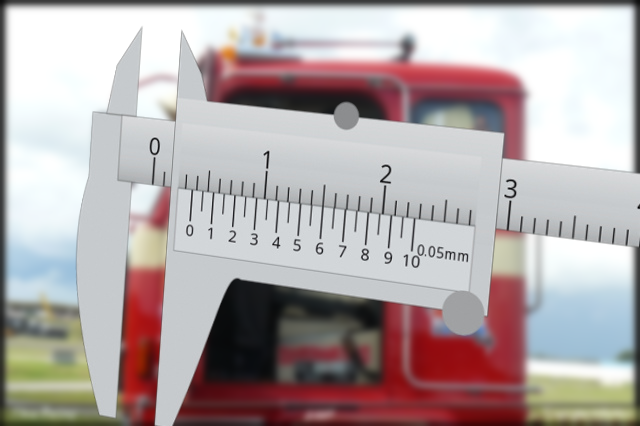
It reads **3.6** mm
